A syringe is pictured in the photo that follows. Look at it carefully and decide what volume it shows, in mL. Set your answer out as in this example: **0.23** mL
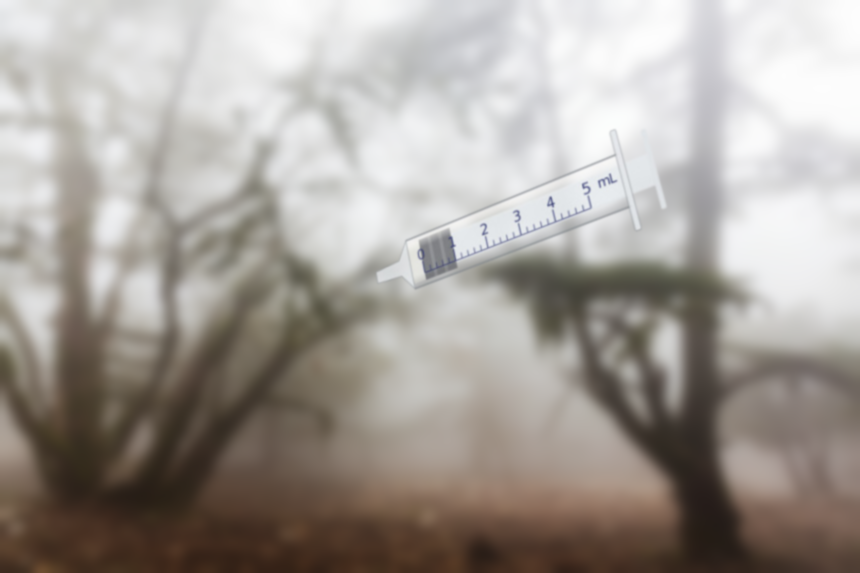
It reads **0** mL
